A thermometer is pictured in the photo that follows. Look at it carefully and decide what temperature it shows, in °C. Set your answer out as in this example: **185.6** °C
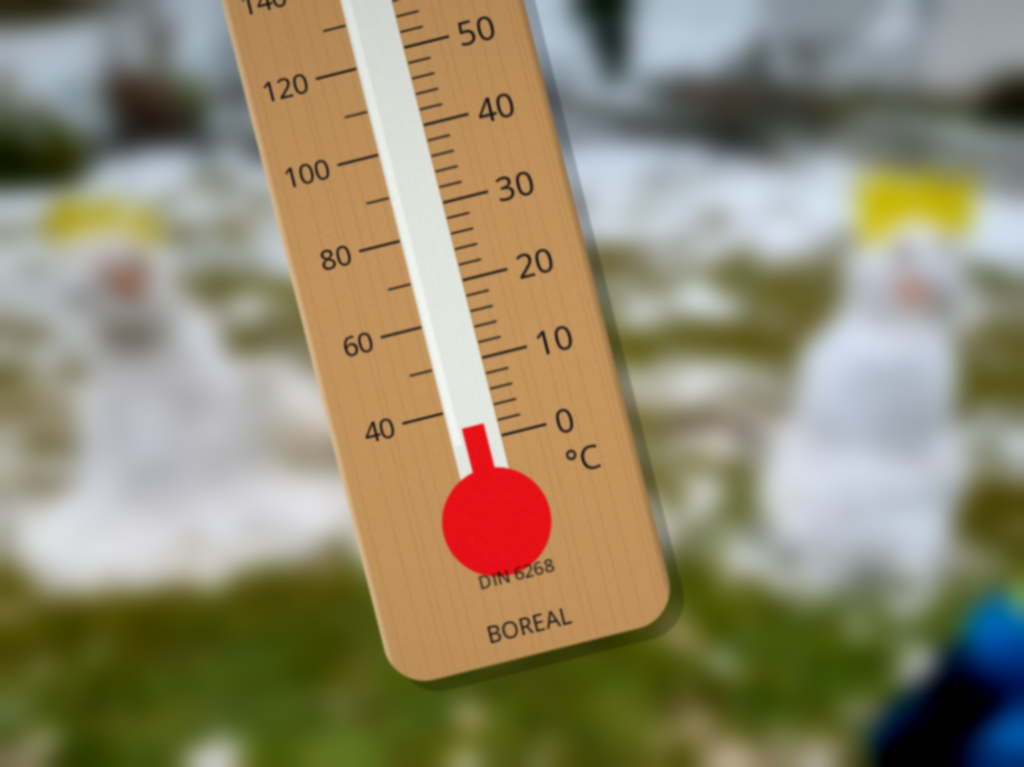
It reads **2** °C
